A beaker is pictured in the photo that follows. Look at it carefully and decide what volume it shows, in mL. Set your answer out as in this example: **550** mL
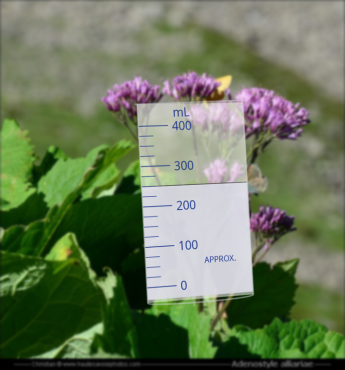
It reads **250** mL
